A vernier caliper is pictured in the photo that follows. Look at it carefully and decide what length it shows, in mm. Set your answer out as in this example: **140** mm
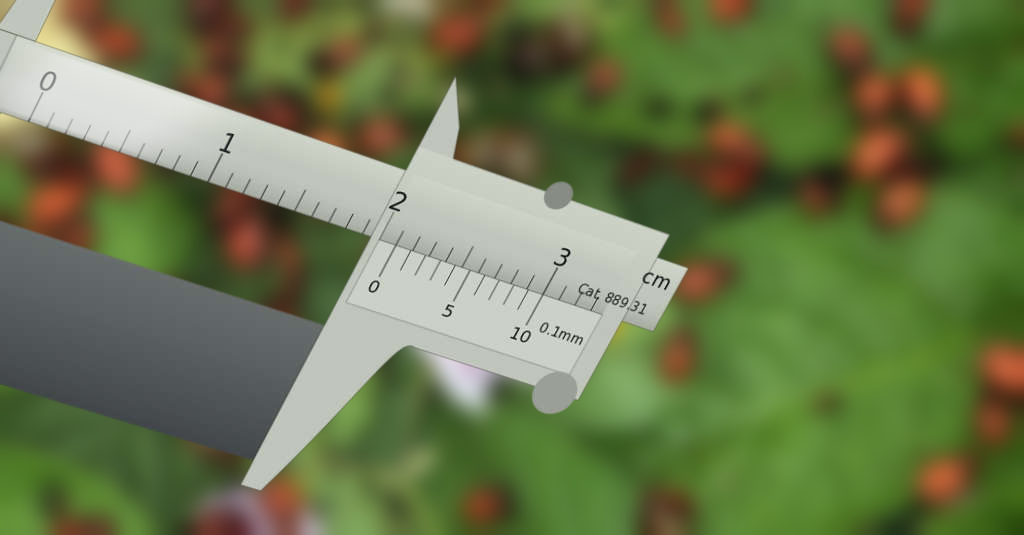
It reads **21.0** mm
